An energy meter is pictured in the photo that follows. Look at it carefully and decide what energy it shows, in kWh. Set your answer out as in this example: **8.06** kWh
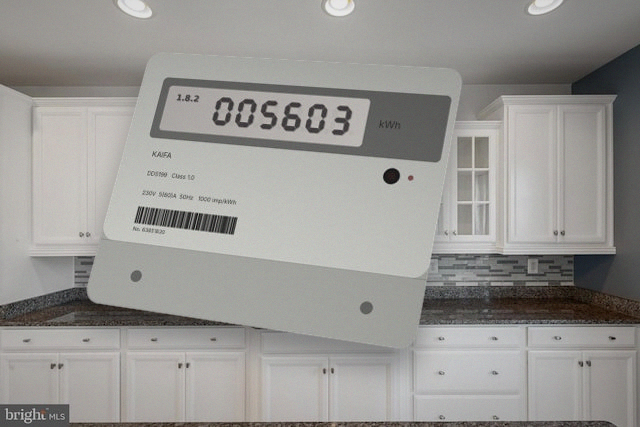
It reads **5603** kWh
